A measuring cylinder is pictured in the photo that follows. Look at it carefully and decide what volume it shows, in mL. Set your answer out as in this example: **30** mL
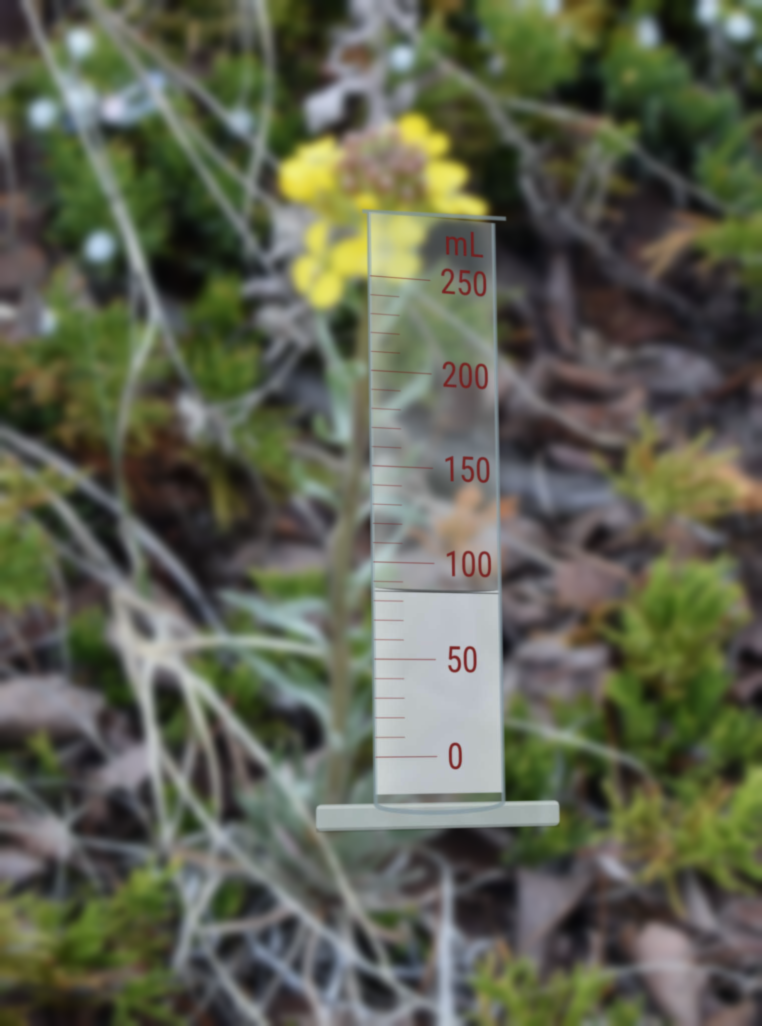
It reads **85** mL
